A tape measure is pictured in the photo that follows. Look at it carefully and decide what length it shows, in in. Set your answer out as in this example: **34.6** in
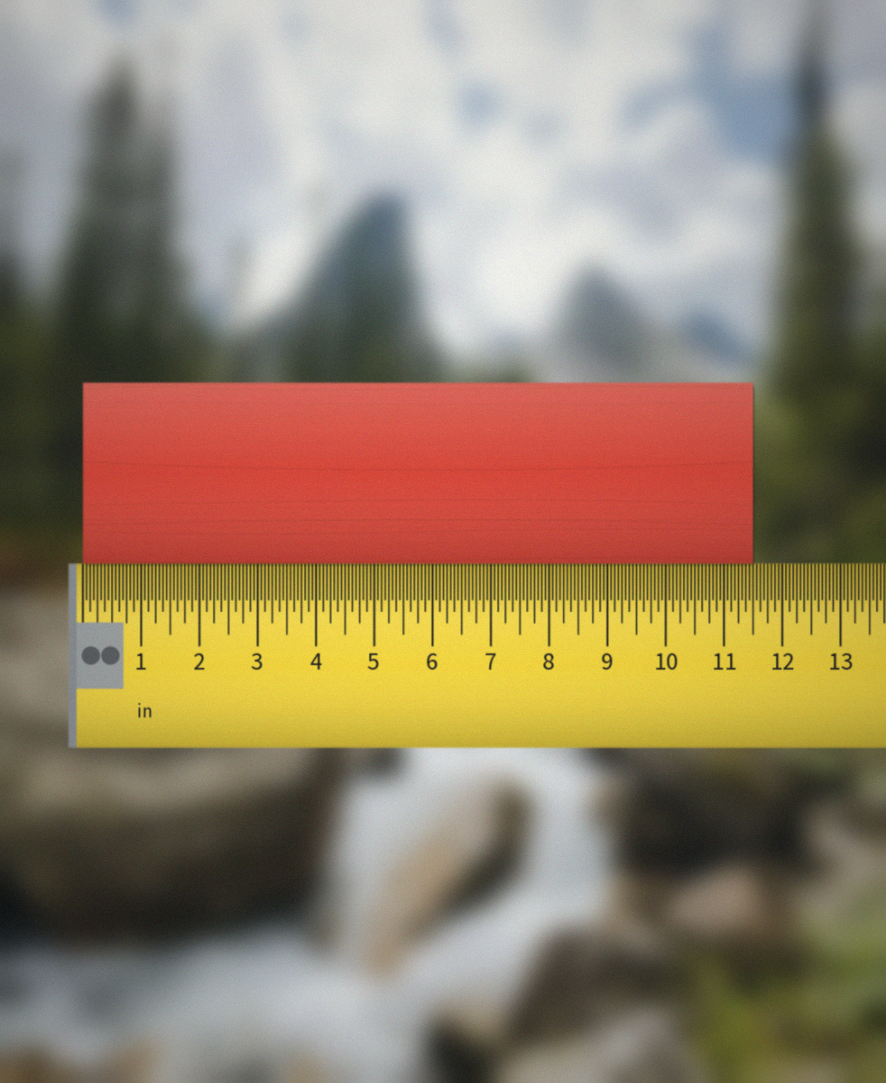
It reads **11.5** in
